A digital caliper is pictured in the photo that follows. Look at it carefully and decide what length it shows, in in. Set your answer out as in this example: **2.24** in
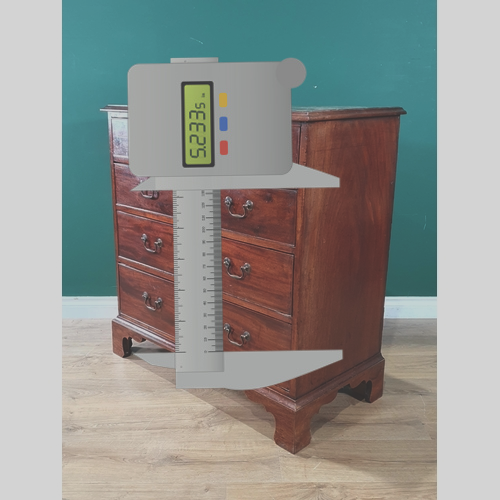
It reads **5.2335** in
